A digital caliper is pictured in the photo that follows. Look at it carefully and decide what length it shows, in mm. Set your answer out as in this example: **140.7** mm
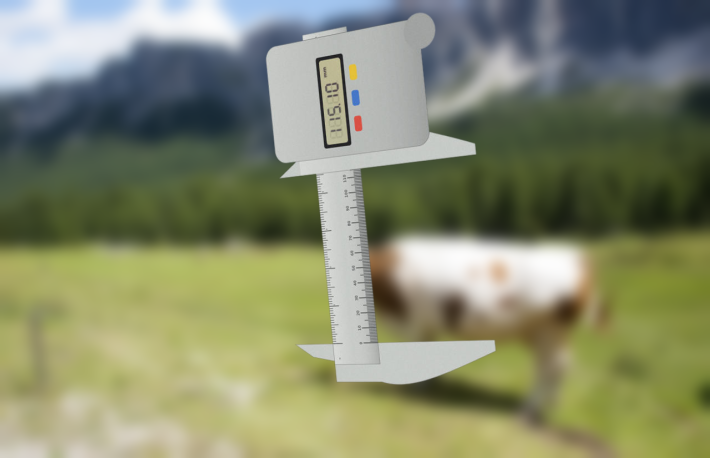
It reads **115.10** mm
